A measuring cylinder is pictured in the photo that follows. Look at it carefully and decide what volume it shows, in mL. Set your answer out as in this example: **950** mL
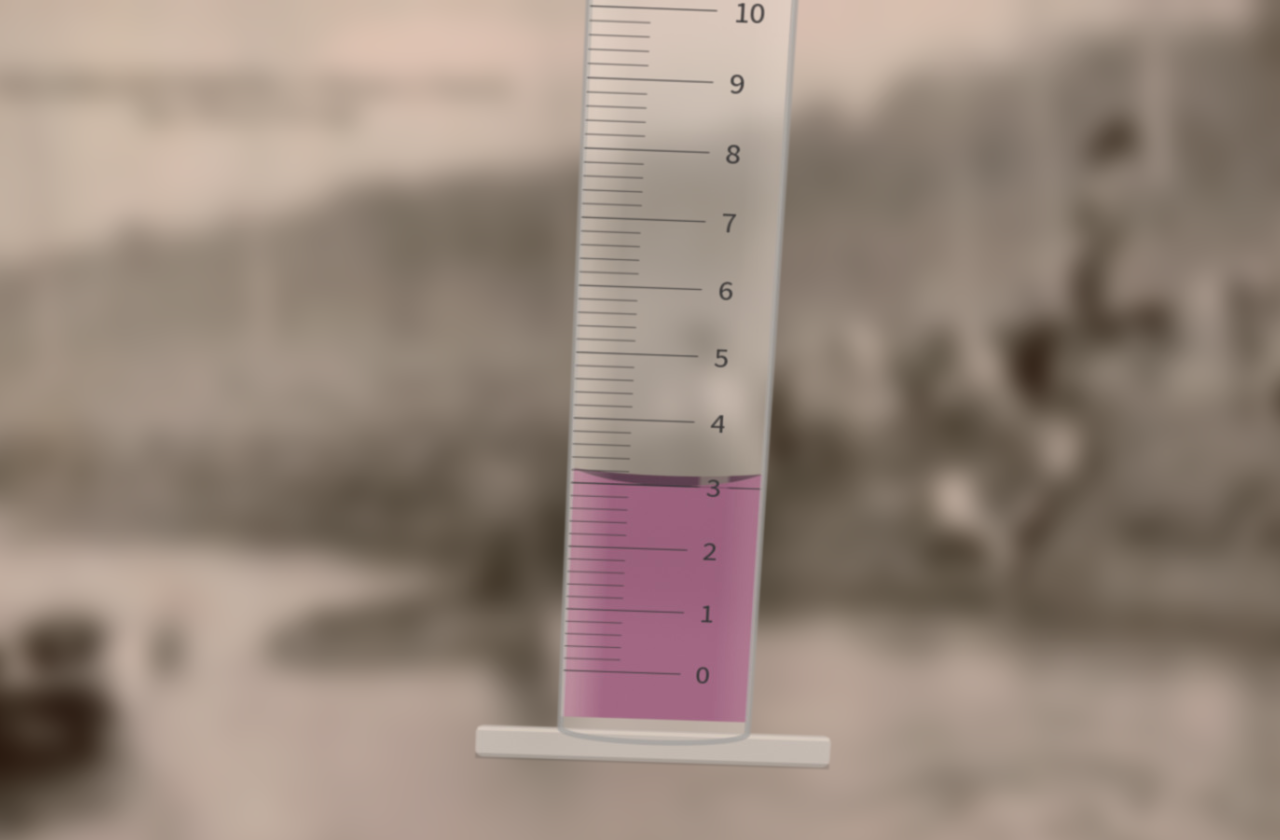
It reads **3** mL
